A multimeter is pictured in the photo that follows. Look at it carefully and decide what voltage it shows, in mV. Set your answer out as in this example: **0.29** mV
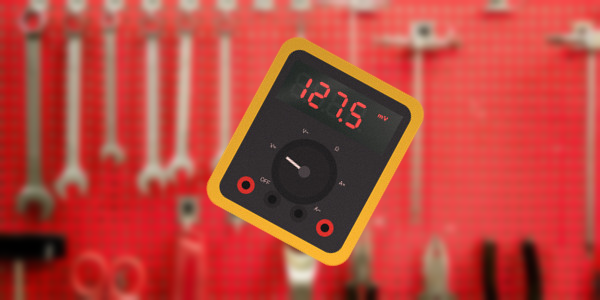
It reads **127.5** mV
